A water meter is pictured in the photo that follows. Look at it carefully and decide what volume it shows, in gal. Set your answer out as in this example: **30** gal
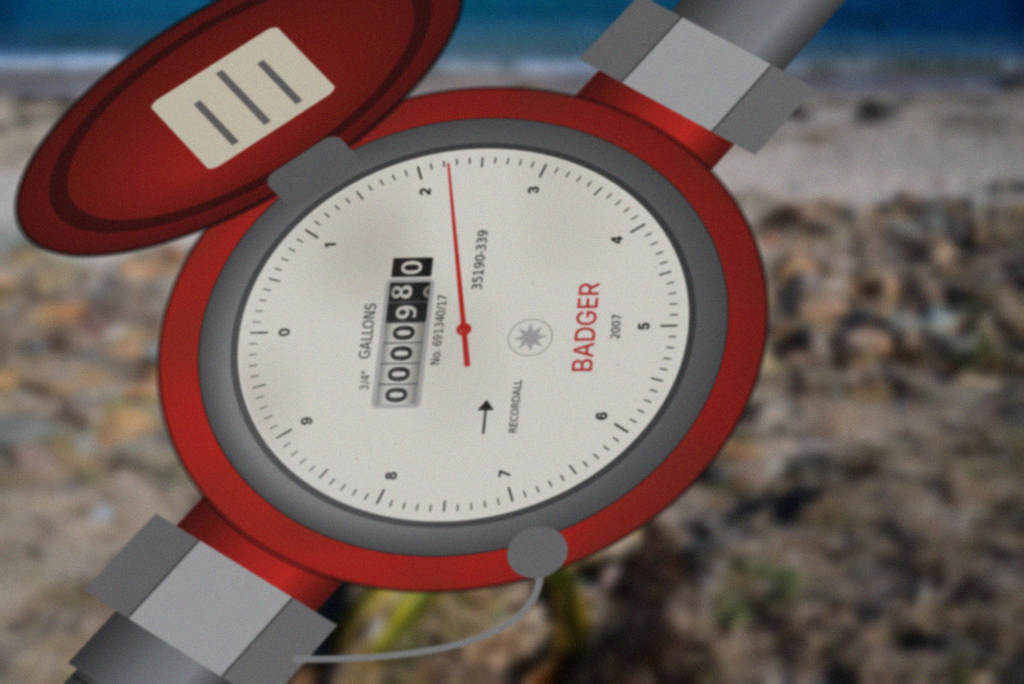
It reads **982.2** gal
